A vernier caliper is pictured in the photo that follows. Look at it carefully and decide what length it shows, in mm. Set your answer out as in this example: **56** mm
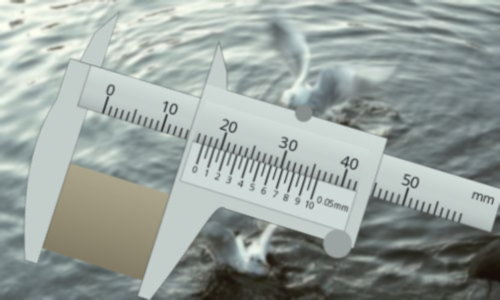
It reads **17.0** mm
